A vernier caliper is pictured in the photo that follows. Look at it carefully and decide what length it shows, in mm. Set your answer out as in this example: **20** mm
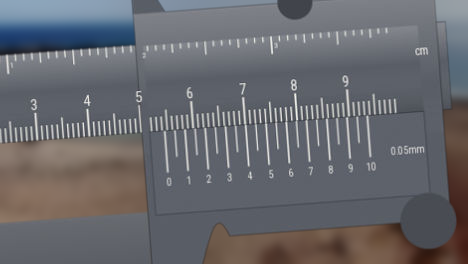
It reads **54.5** mm
